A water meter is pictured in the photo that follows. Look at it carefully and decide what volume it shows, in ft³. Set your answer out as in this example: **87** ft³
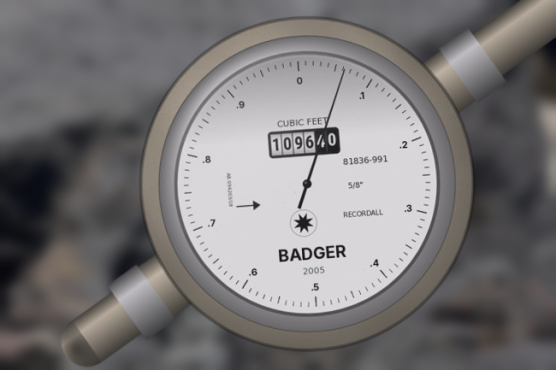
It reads **109640.06** ft³
